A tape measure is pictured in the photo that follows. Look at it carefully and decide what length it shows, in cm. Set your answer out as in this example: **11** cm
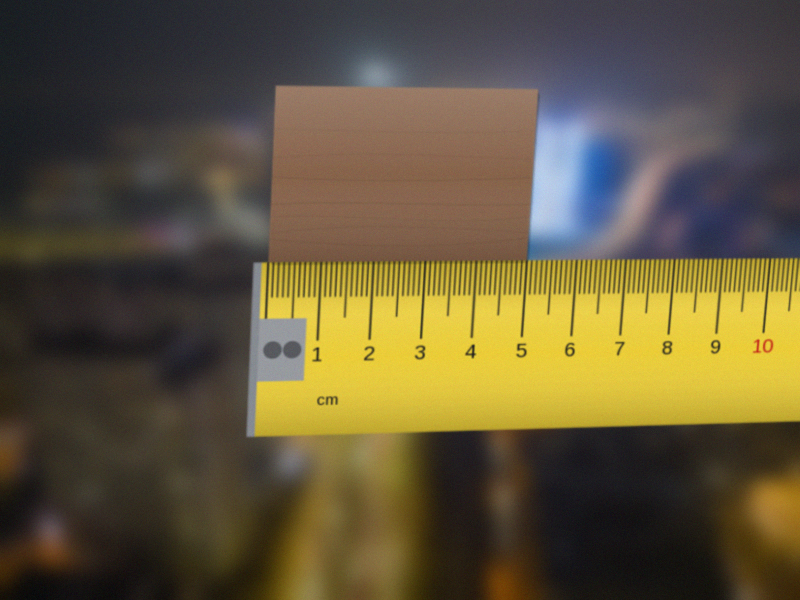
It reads **5** cm
